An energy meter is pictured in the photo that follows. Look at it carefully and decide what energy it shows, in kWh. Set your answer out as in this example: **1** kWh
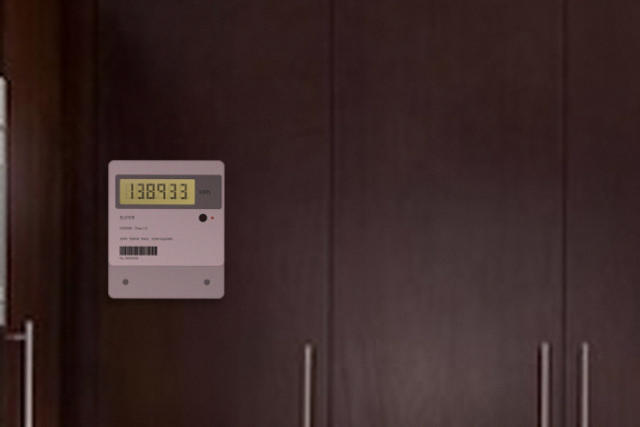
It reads **138933** kWh
